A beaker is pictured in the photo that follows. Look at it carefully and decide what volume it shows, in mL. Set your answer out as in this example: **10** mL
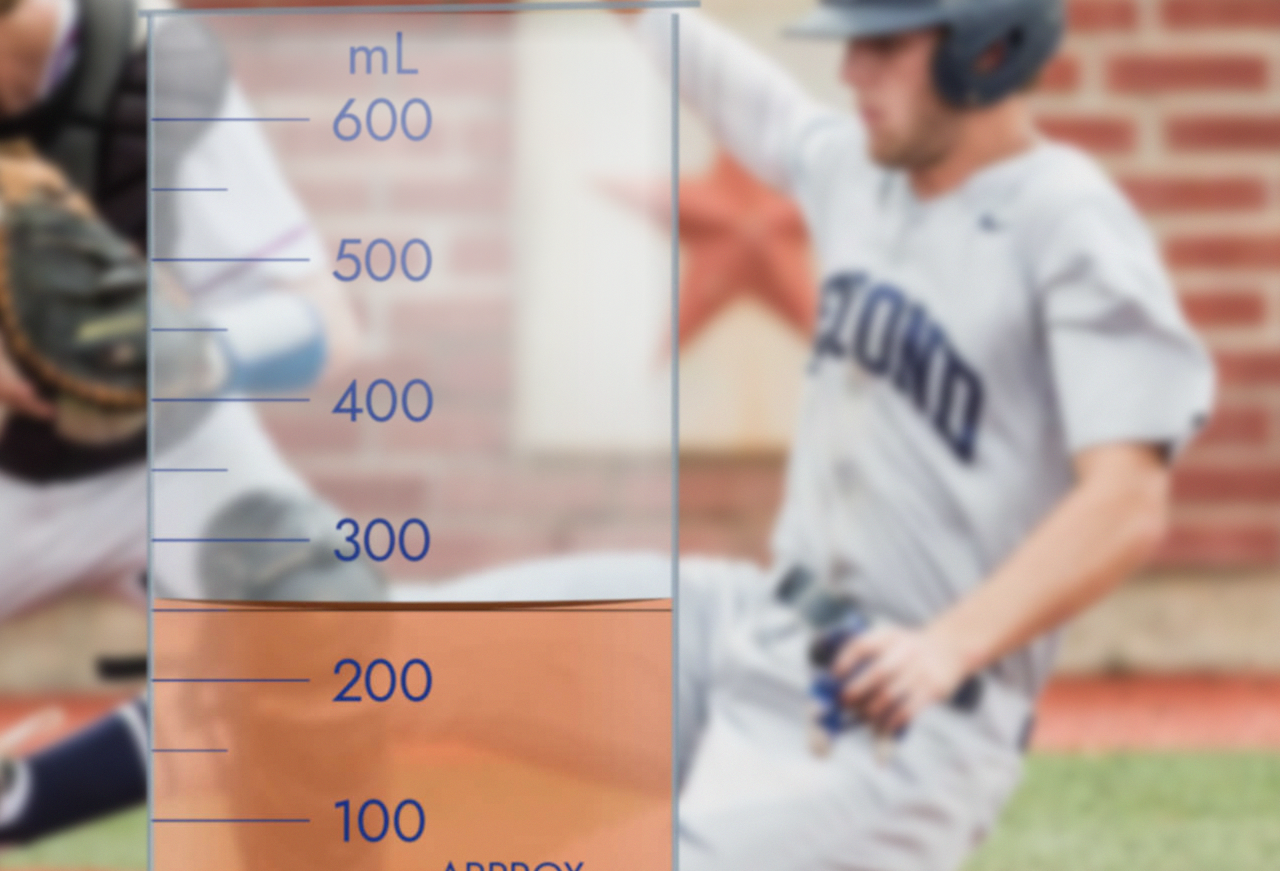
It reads **250** mL
